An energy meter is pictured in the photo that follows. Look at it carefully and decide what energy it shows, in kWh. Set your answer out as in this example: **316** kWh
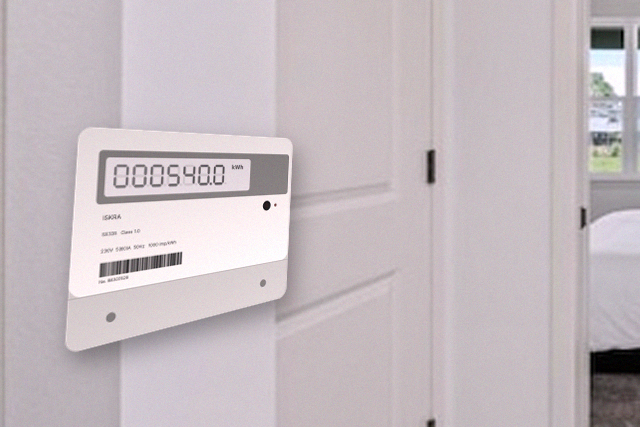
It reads **540.0** kWh
